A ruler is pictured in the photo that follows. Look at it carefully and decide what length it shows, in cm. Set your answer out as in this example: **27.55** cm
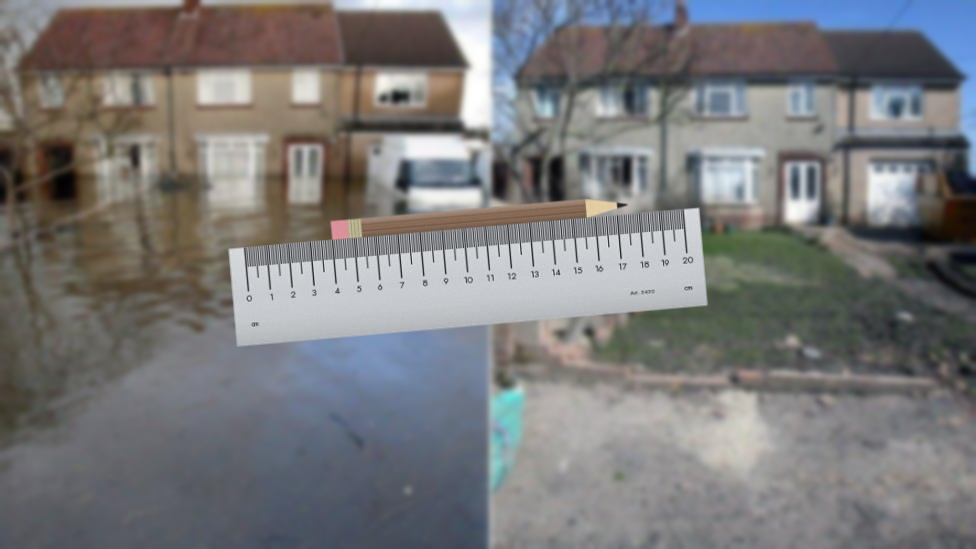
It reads **13.5** cm
